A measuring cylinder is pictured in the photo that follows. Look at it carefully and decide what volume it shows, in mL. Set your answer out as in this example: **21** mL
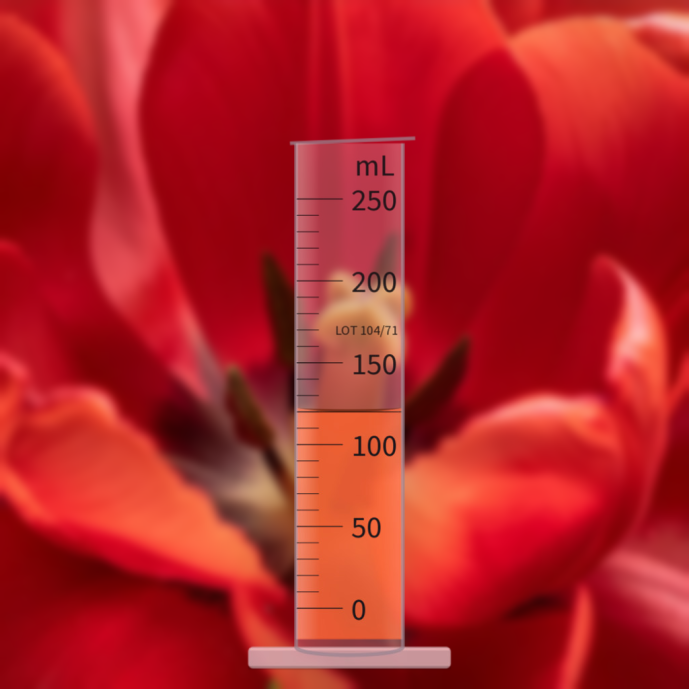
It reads **120** mL
